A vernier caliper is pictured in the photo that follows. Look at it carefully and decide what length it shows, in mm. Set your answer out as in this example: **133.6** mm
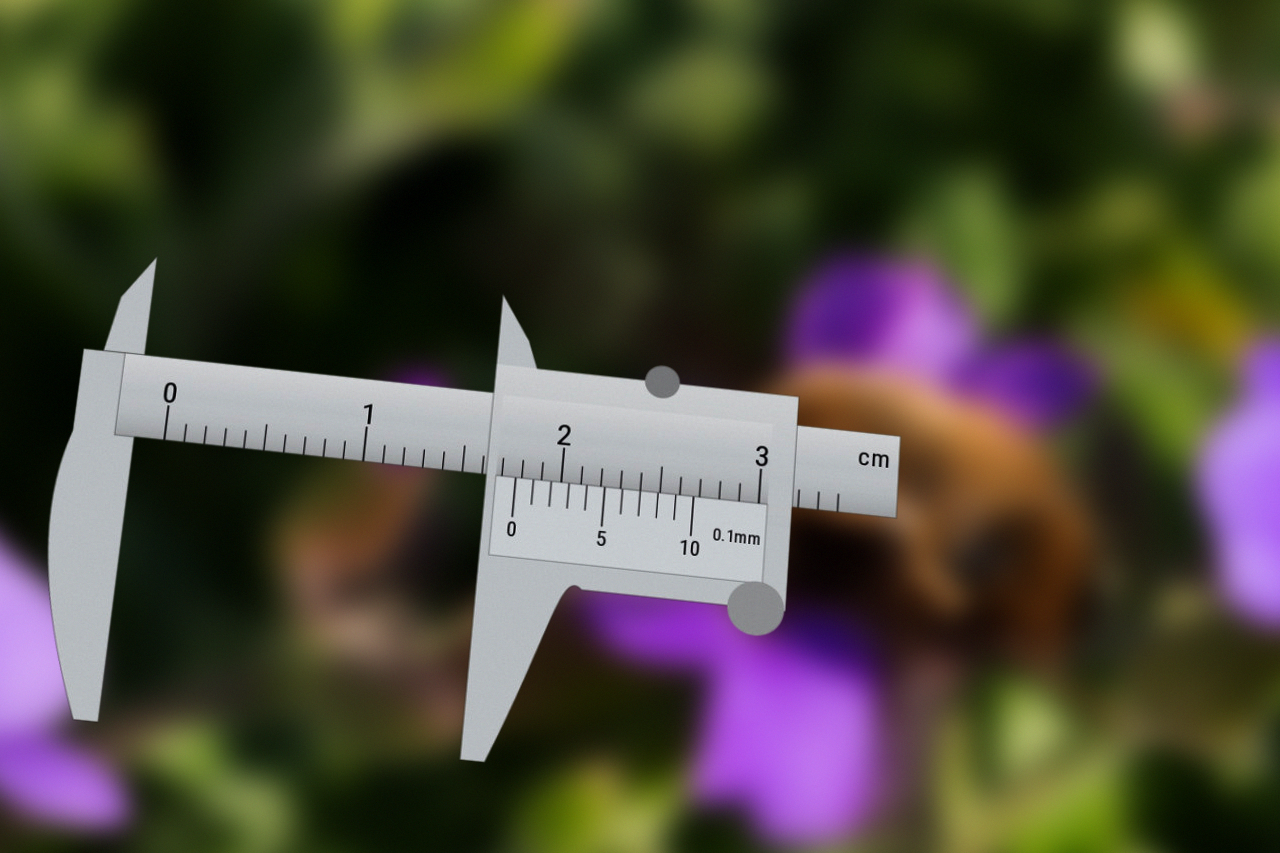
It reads **17.7** mm
